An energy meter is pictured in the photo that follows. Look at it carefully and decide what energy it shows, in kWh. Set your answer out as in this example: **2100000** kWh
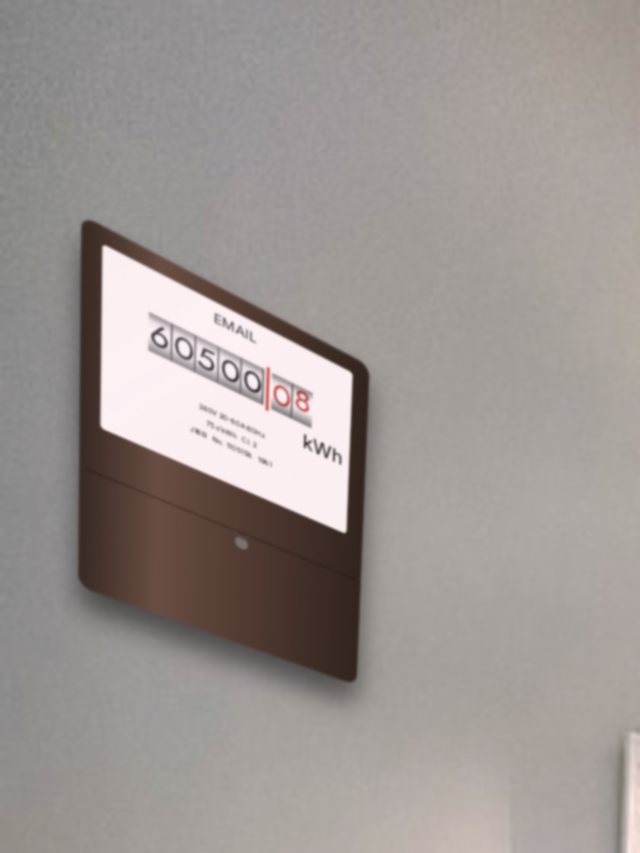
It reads **60500.08** kWh
